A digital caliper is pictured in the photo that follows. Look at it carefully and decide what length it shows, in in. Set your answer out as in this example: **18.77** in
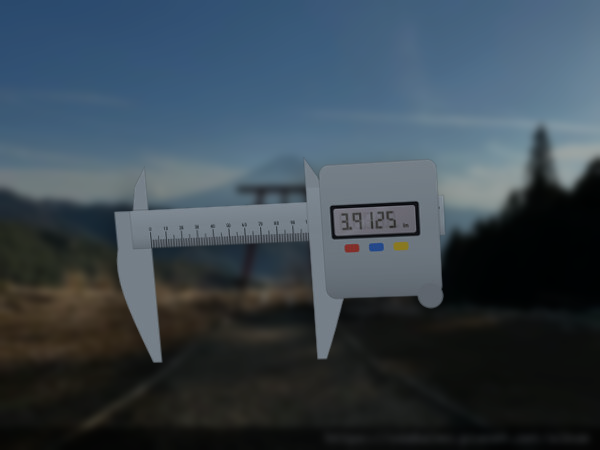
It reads **3.9125** in
